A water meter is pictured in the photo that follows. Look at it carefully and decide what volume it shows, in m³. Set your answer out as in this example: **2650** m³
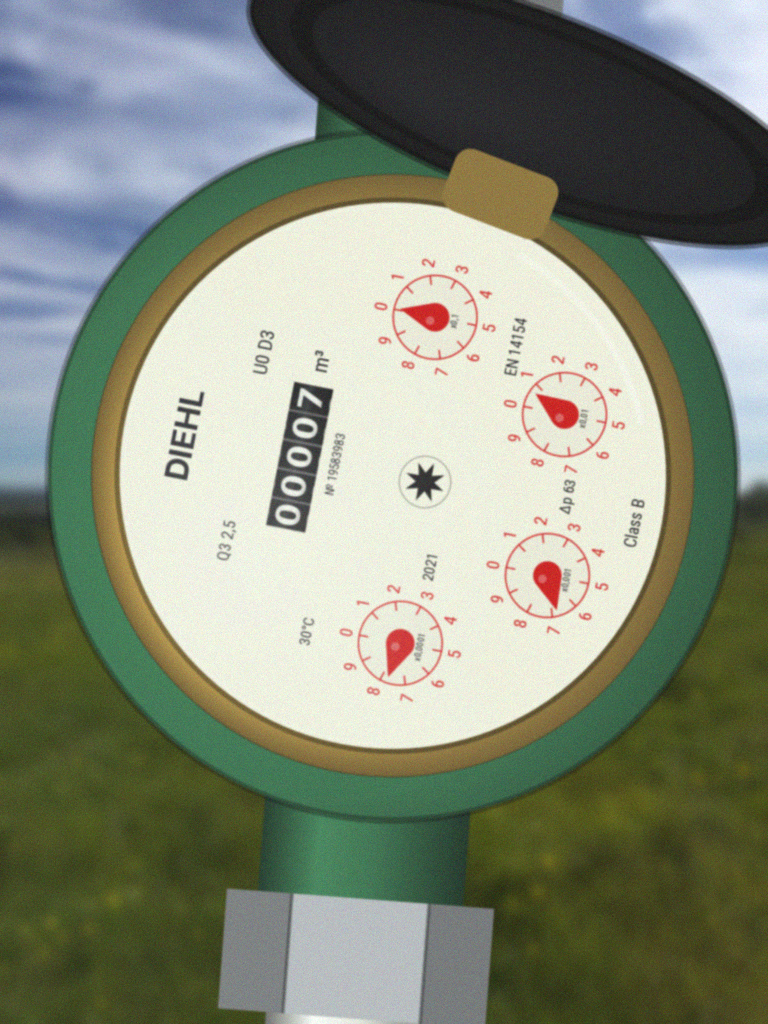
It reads **7.0067** m³
